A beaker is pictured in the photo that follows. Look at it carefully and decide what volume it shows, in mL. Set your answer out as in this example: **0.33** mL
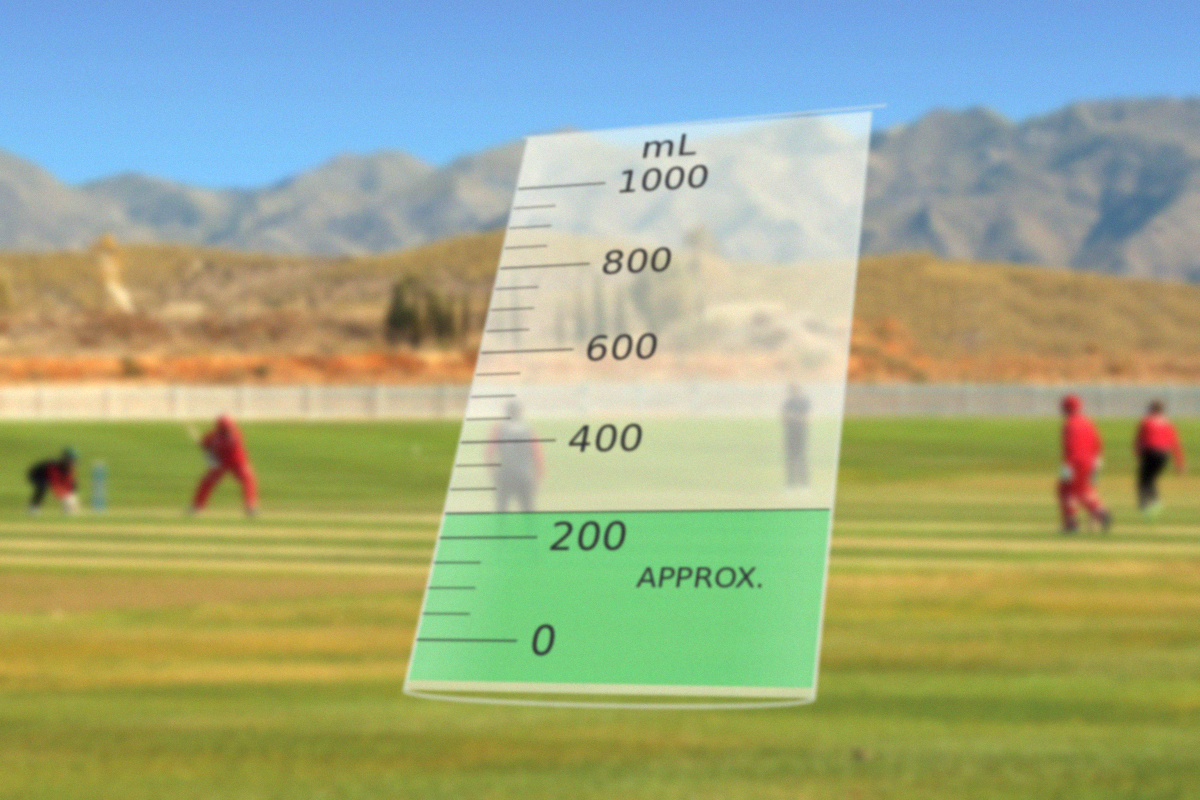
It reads **250** mL
